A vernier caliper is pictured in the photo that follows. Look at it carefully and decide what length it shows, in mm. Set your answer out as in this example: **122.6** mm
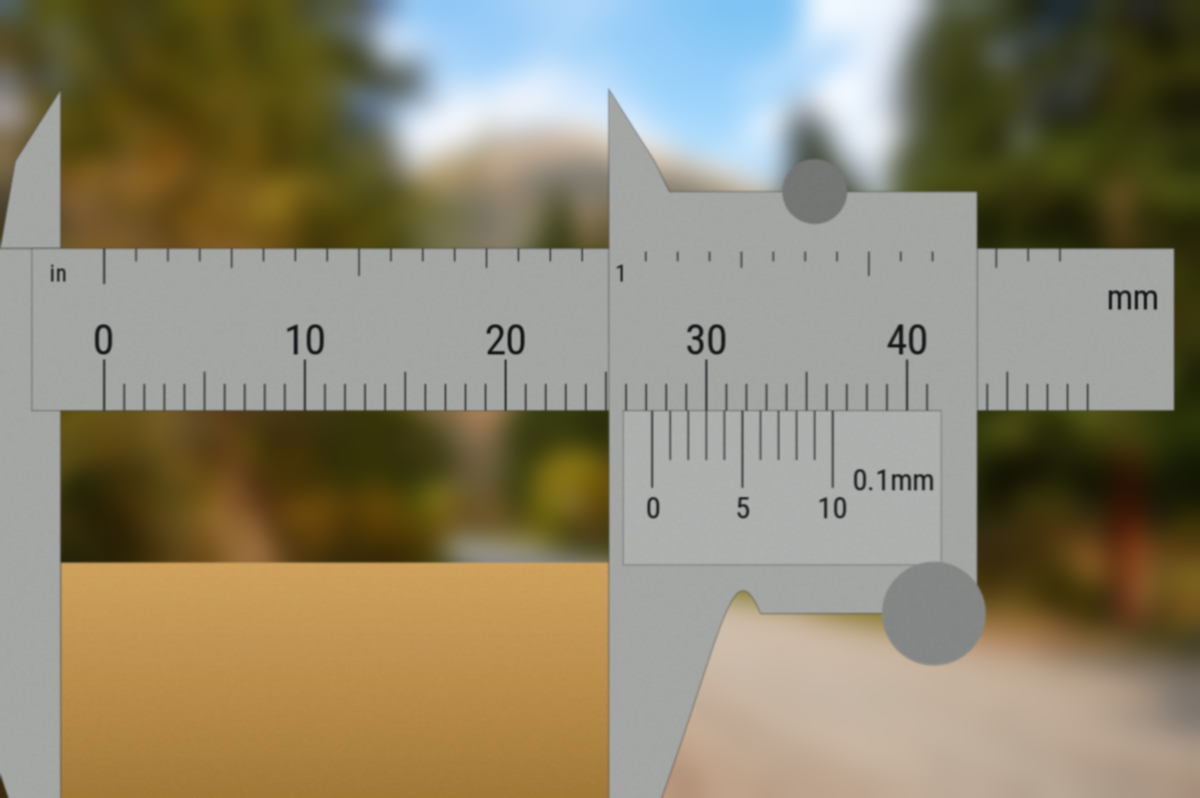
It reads **27.3** mm
